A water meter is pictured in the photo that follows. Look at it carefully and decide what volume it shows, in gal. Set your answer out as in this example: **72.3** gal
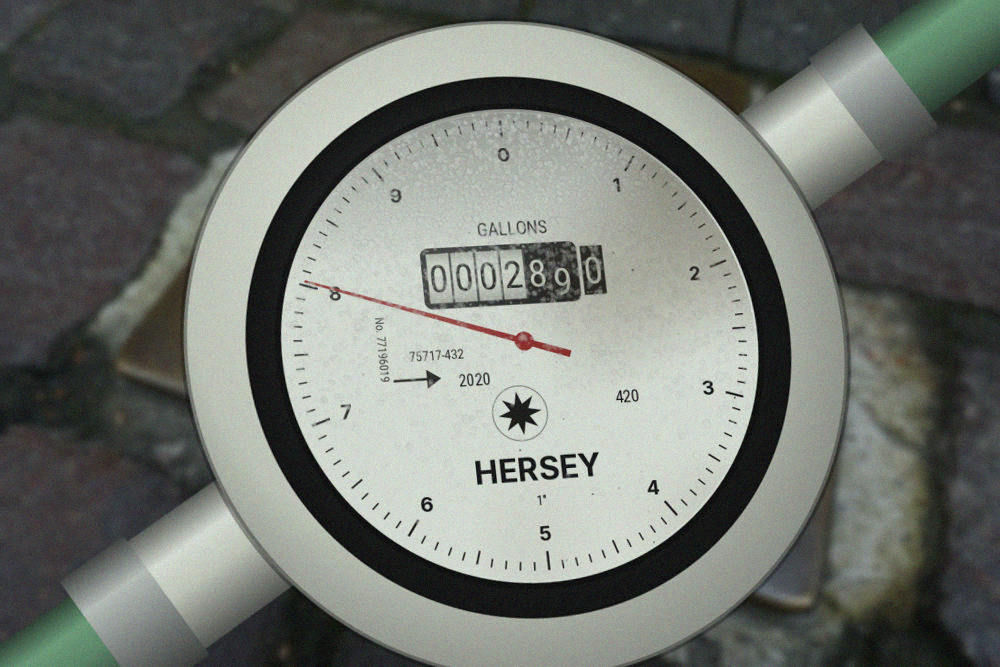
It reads **2888.0** gal
